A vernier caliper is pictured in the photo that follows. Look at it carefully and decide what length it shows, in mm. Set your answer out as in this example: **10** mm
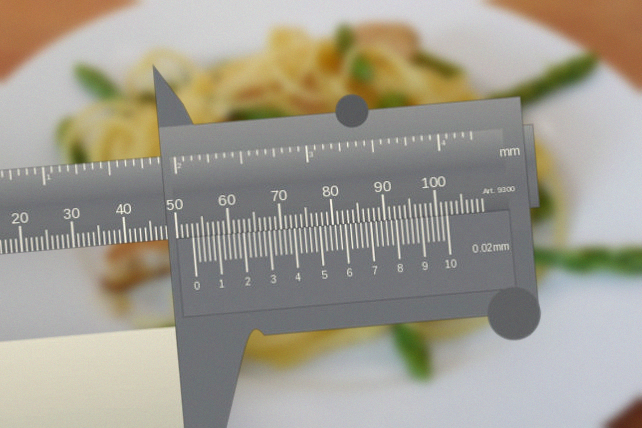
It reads **53.0** mm
